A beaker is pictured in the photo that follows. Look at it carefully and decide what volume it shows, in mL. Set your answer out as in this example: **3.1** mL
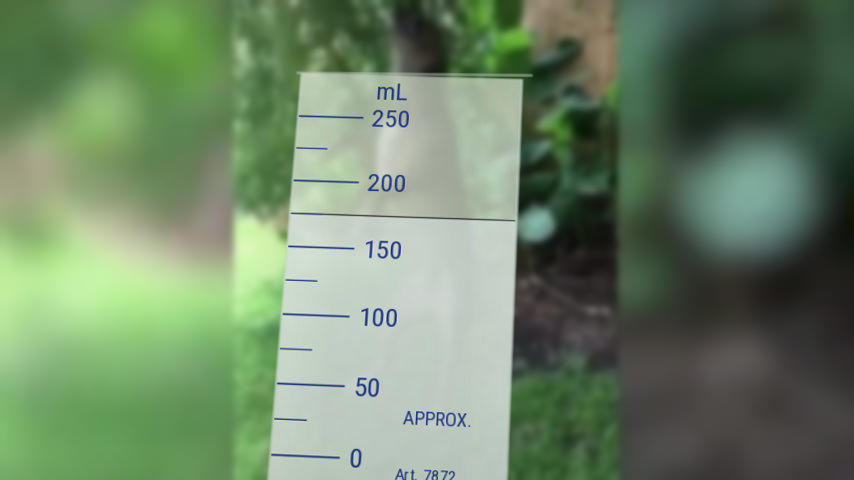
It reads **175** mL
